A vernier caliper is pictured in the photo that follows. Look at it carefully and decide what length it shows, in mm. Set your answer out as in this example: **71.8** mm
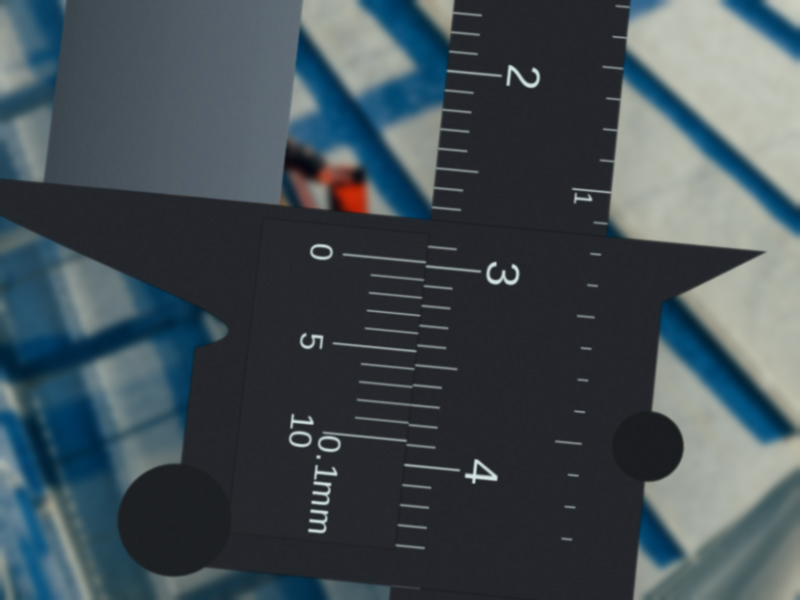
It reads **29.8** mm
